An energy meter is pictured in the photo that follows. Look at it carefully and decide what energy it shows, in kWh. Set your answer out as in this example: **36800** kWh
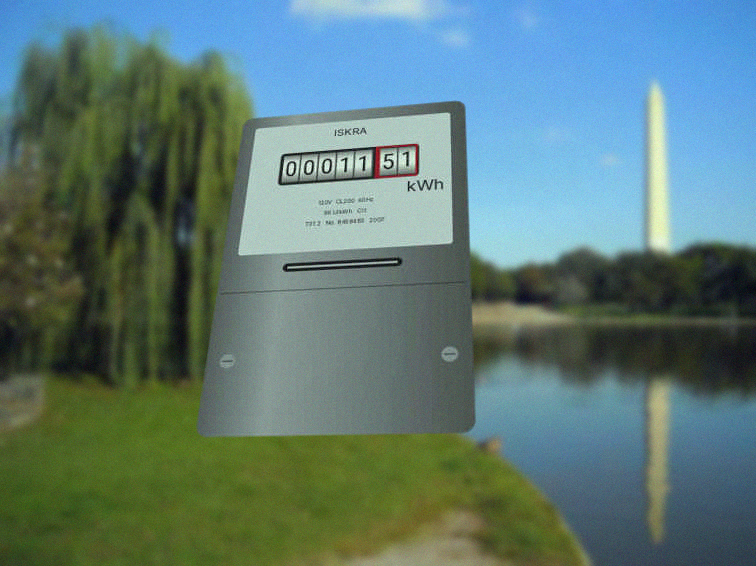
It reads **11.51** kWh
